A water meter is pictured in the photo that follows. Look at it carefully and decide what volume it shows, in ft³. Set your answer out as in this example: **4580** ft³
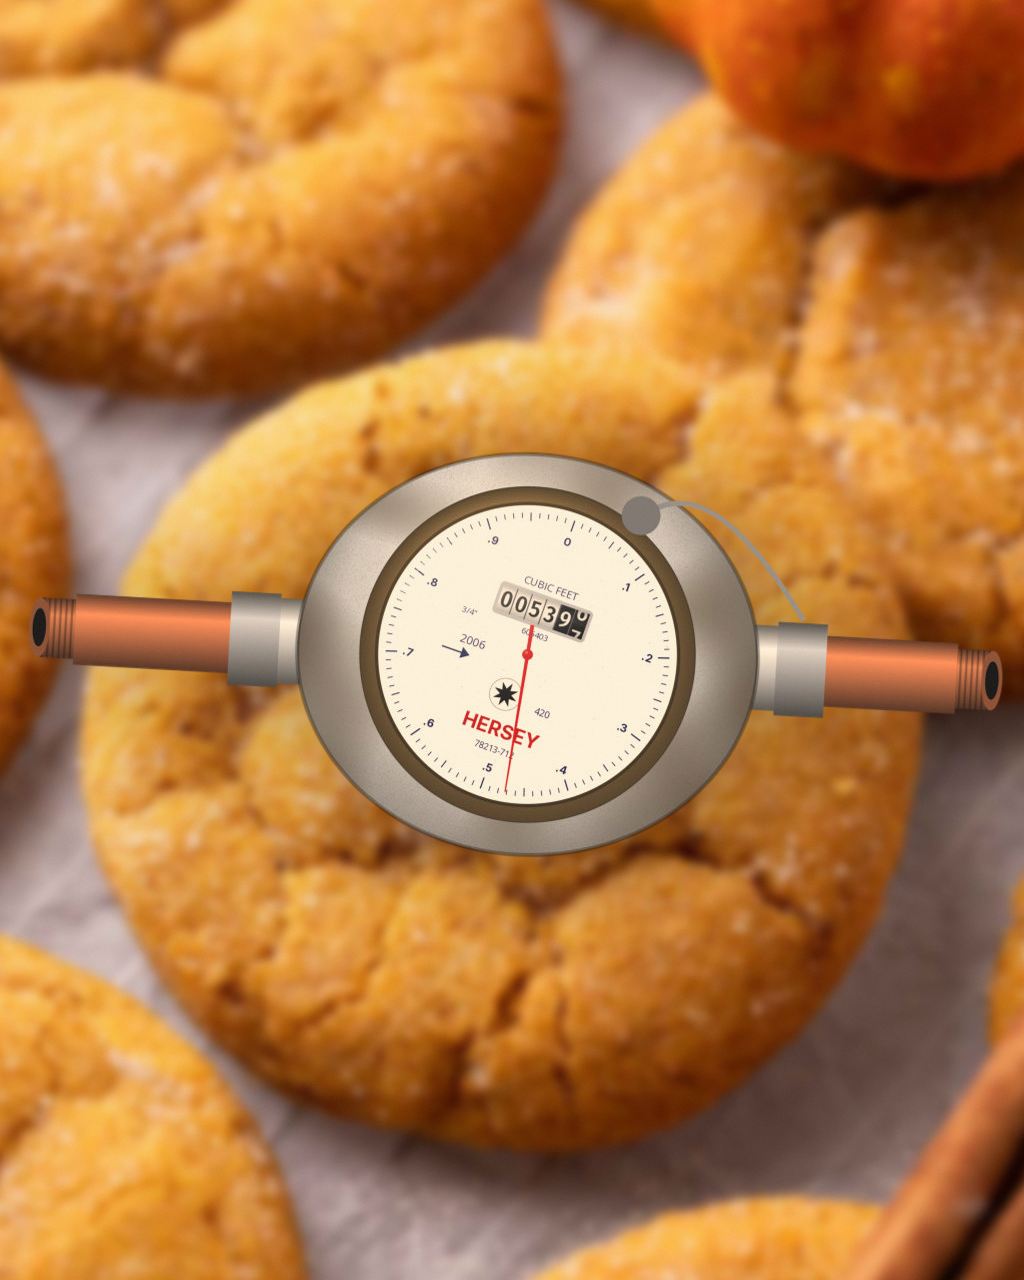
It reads **5396.47** ft³
